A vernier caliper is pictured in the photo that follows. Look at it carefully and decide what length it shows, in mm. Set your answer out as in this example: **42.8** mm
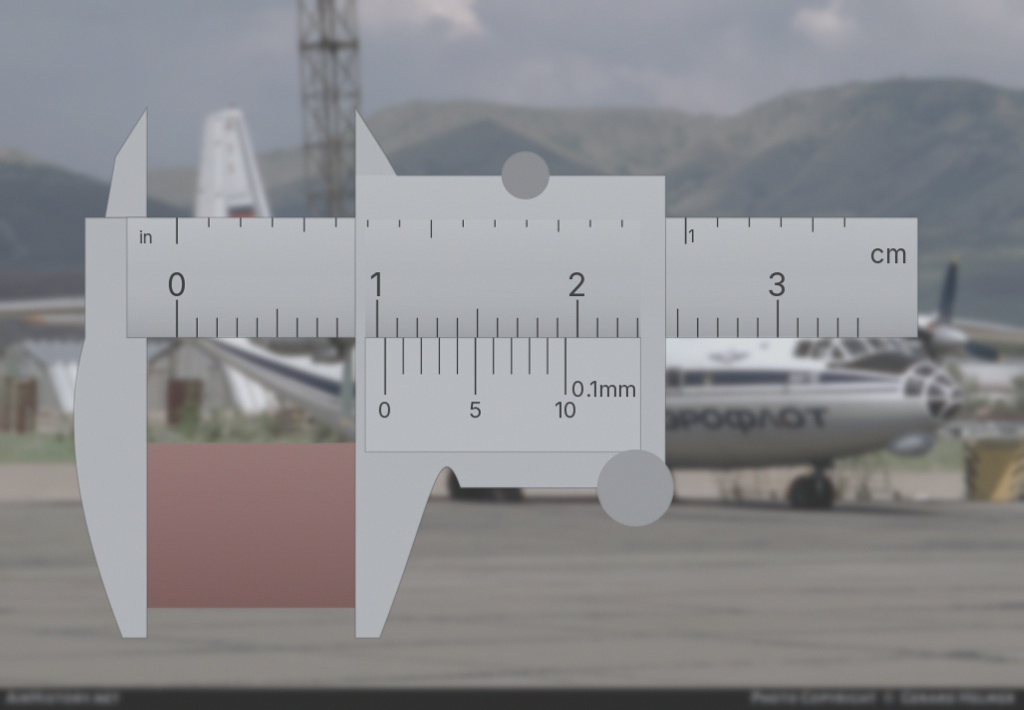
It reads **10.4** mm
